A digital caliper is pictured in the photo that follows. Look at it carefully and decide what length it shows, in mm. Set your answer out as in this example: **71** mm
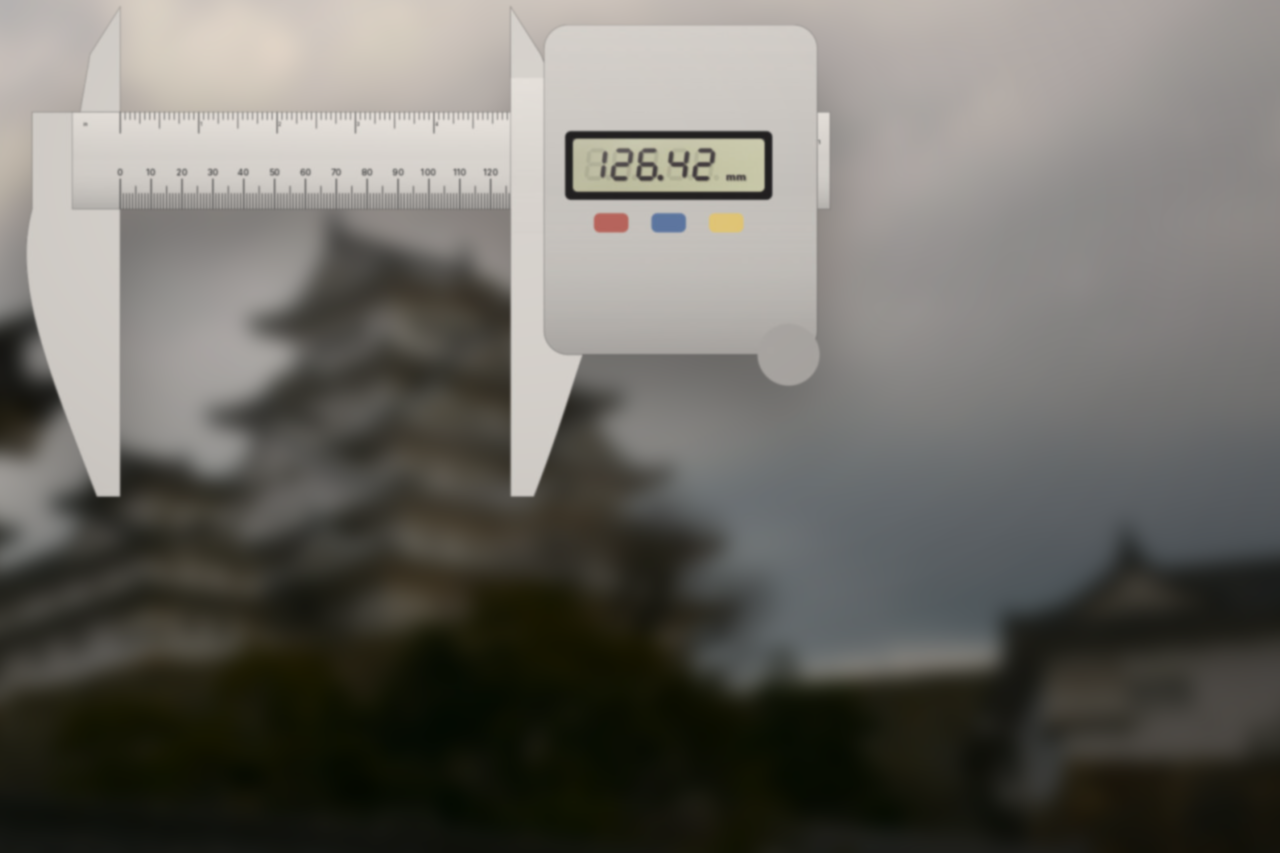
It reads **126.42** mm
